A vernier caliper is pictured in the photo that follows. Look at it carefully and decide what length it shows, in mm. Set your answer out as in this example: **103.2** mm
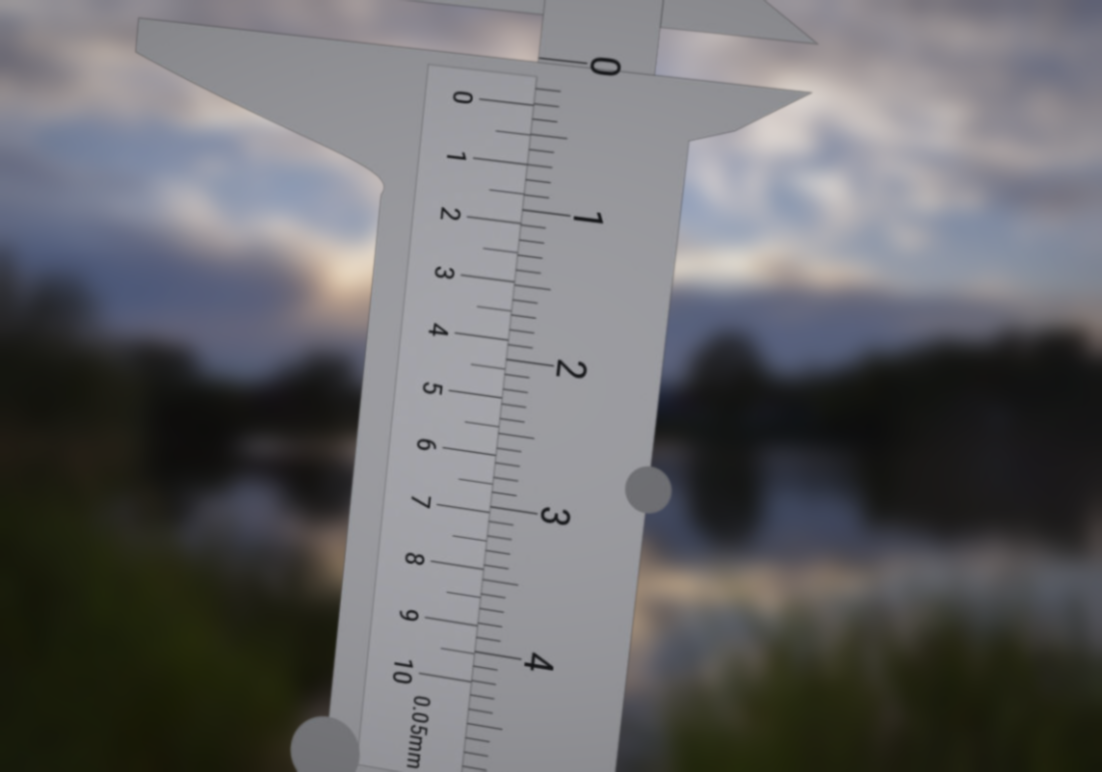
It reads **3.1** mm
